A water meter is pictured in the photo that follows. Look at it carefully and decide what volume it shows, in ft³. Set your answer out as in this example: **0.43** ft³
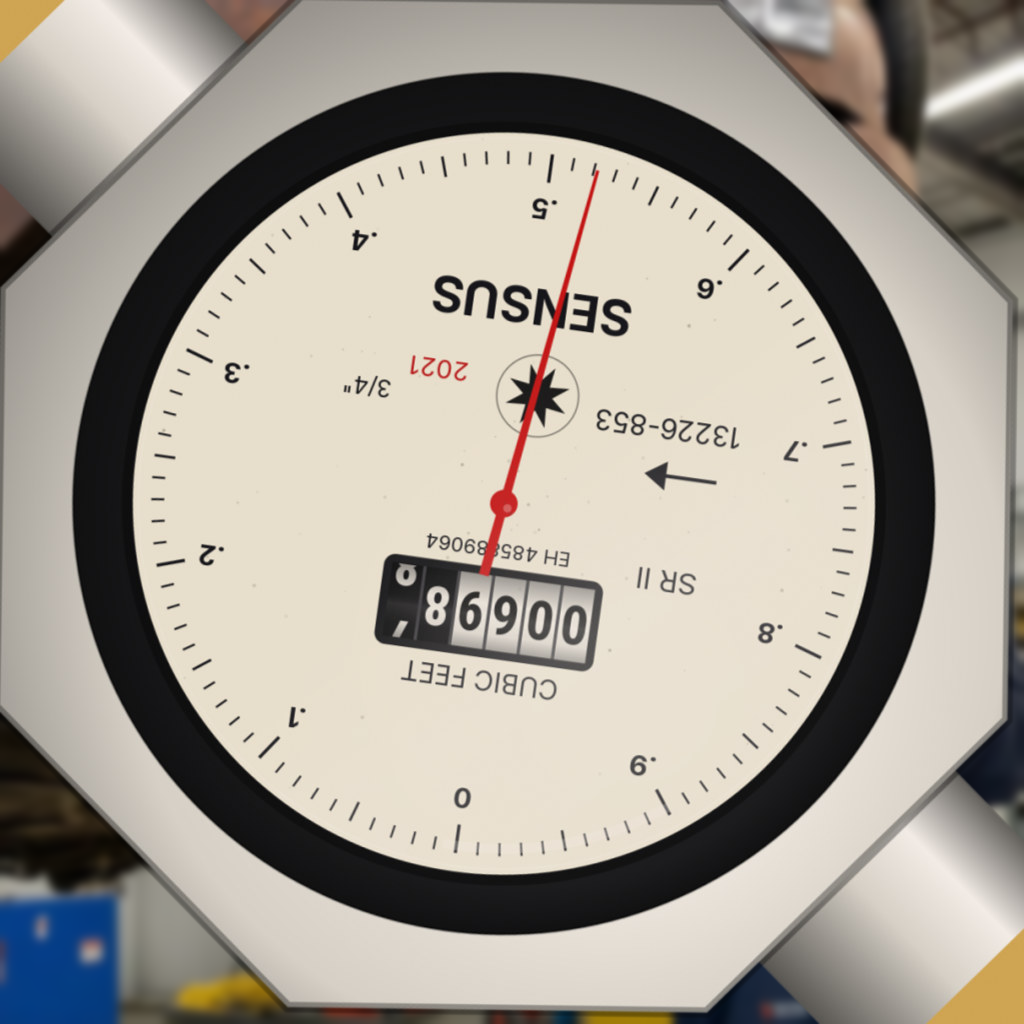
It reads **6987.52** ft³
